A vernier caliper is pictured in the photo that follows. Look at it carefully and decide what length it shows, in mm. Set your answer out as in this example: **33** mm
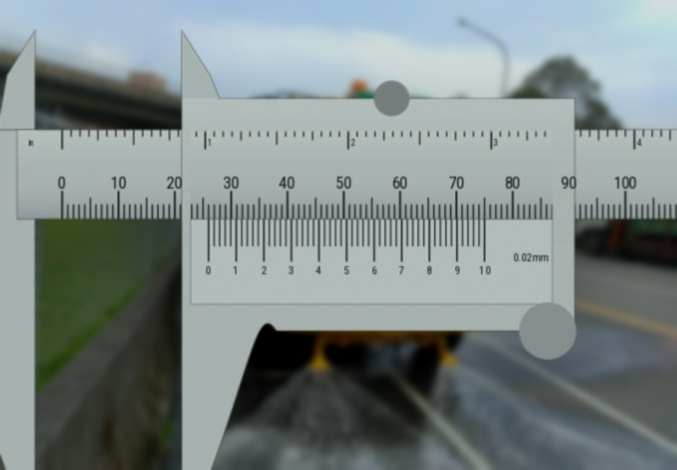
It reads **26.0** mm
